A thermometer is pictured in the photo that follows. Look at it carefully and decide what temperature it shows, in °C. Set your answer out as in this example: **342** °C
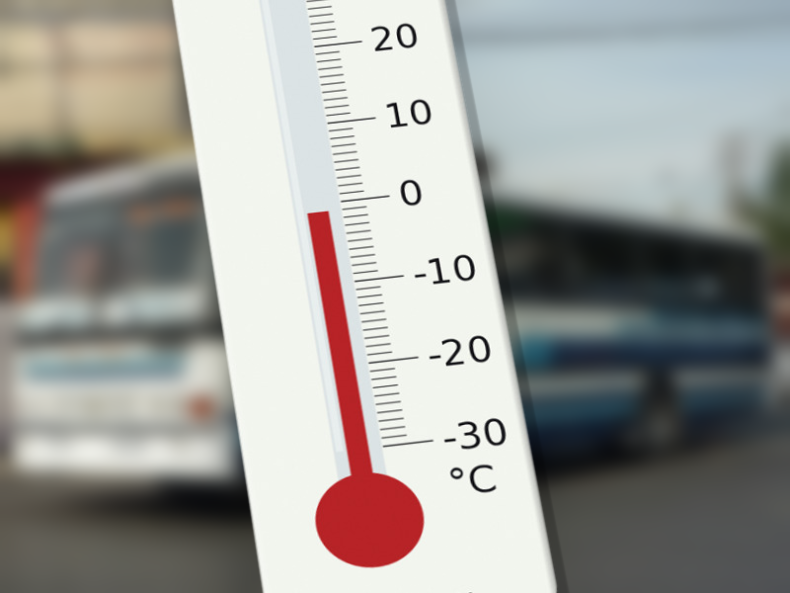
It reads **-1** °C
